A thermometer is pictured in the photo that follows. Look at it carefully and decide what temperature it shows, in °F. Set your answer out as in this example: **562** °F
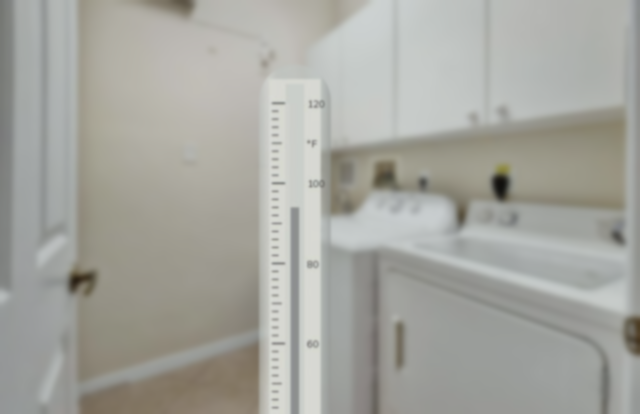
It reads **94** °F
